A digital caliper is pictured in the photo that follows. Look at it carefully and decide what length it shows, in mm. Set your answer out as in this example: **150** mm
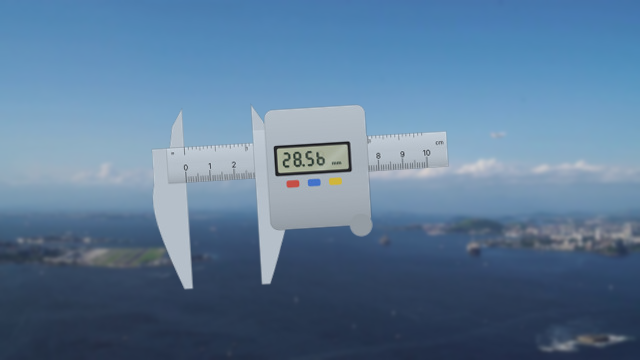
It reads **28.56** mm
